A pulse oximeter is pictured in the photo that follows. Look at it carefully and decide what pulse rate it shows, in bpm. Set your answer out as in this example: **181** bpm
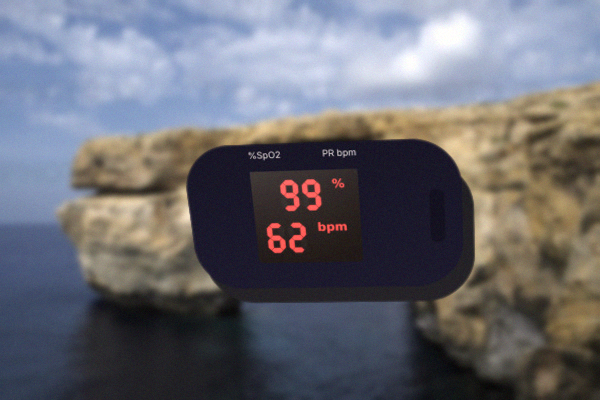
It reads **62** bpm
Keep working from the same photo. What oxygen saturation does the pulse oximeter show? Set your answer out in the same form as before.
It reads **99** %
